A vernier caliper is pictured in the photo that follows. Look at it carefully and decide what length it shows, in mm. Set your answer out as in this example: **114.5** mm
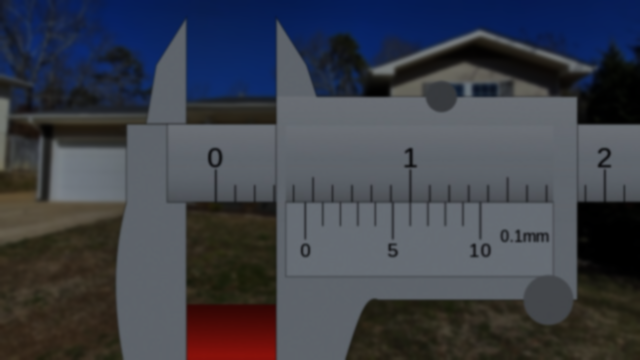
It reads **4.6** mm
